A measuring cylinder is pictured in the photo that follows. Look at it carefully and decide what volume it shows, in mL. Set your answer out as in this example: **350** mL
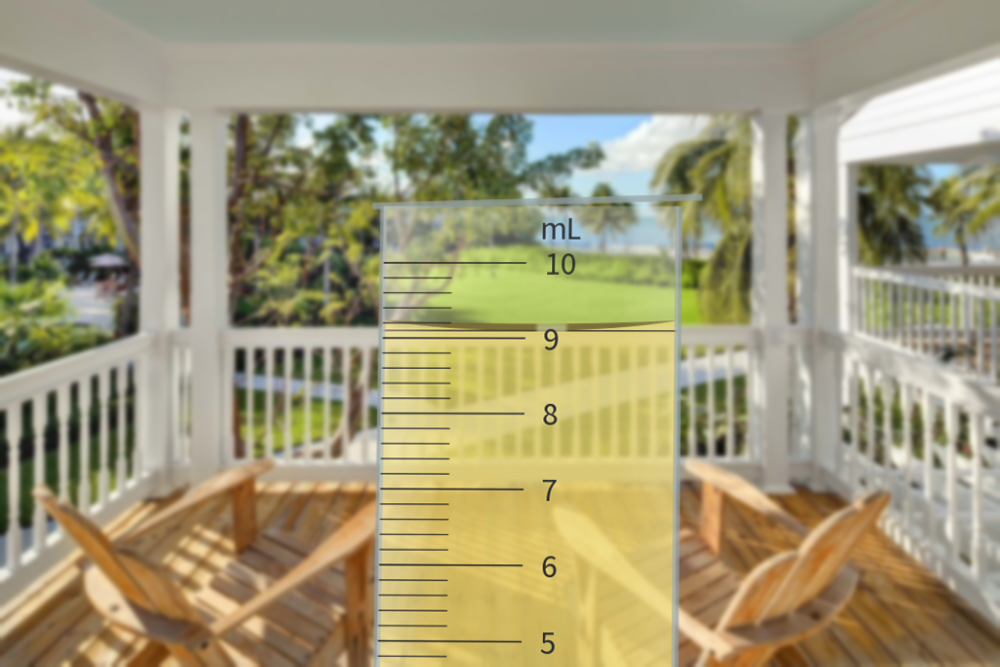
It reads **9.1** mL
